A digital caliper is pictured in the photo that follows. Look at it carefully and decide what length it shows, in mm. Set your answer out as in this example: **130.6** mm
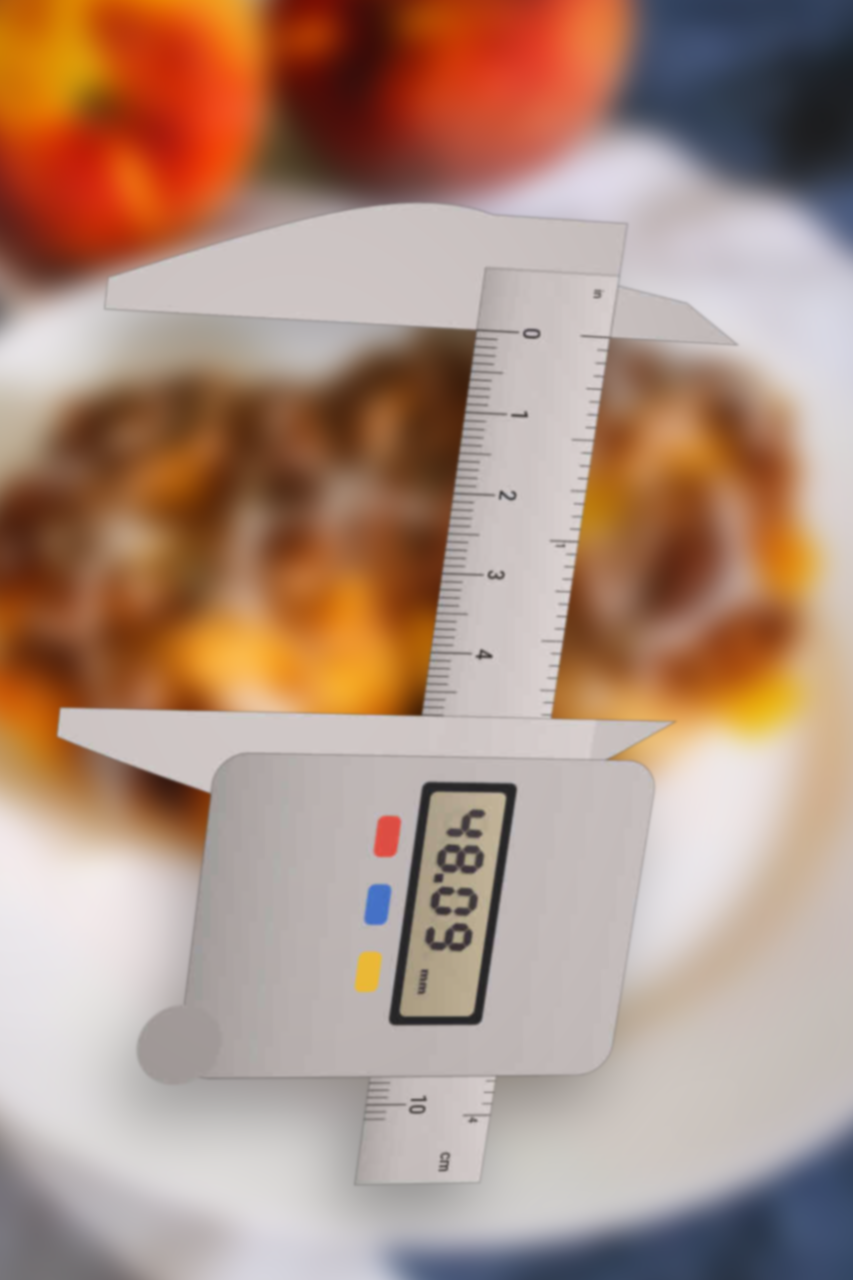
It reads **48.09** mm
